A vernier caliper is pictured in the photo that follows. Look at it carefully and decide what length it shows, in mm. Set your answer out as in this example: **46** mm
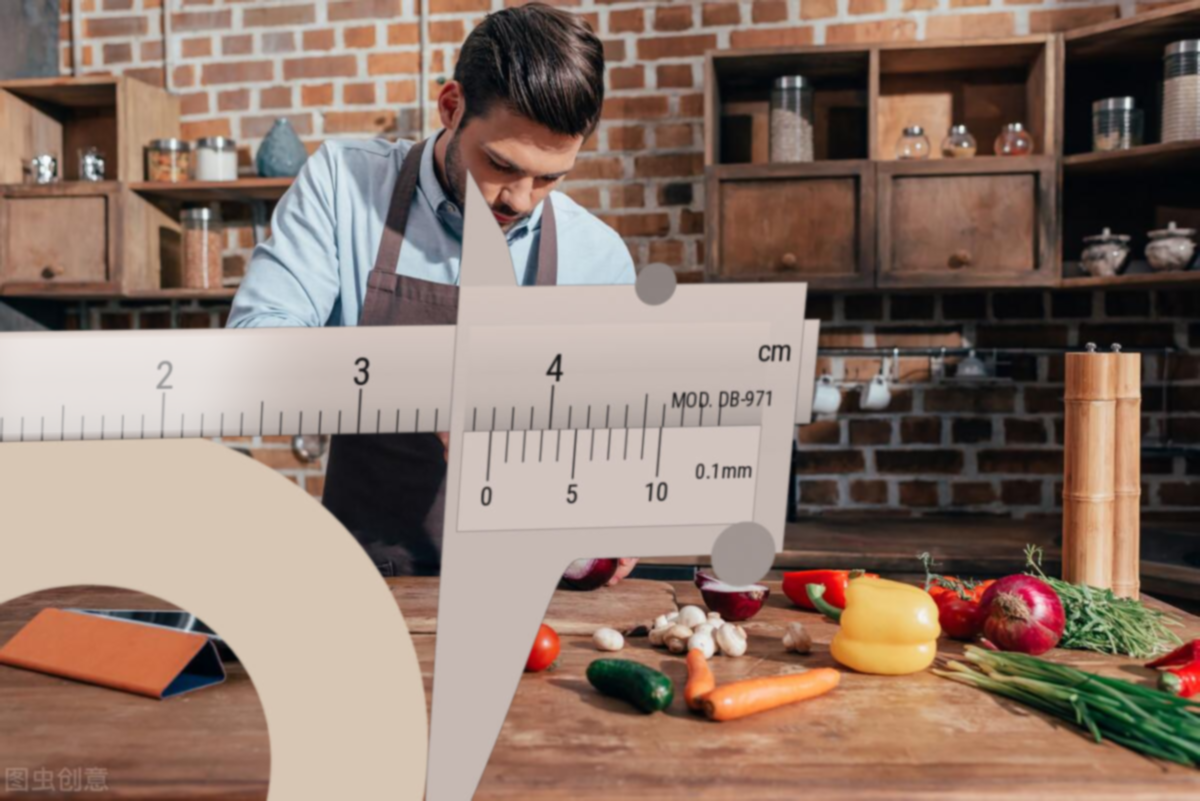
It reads **36.9** mm
